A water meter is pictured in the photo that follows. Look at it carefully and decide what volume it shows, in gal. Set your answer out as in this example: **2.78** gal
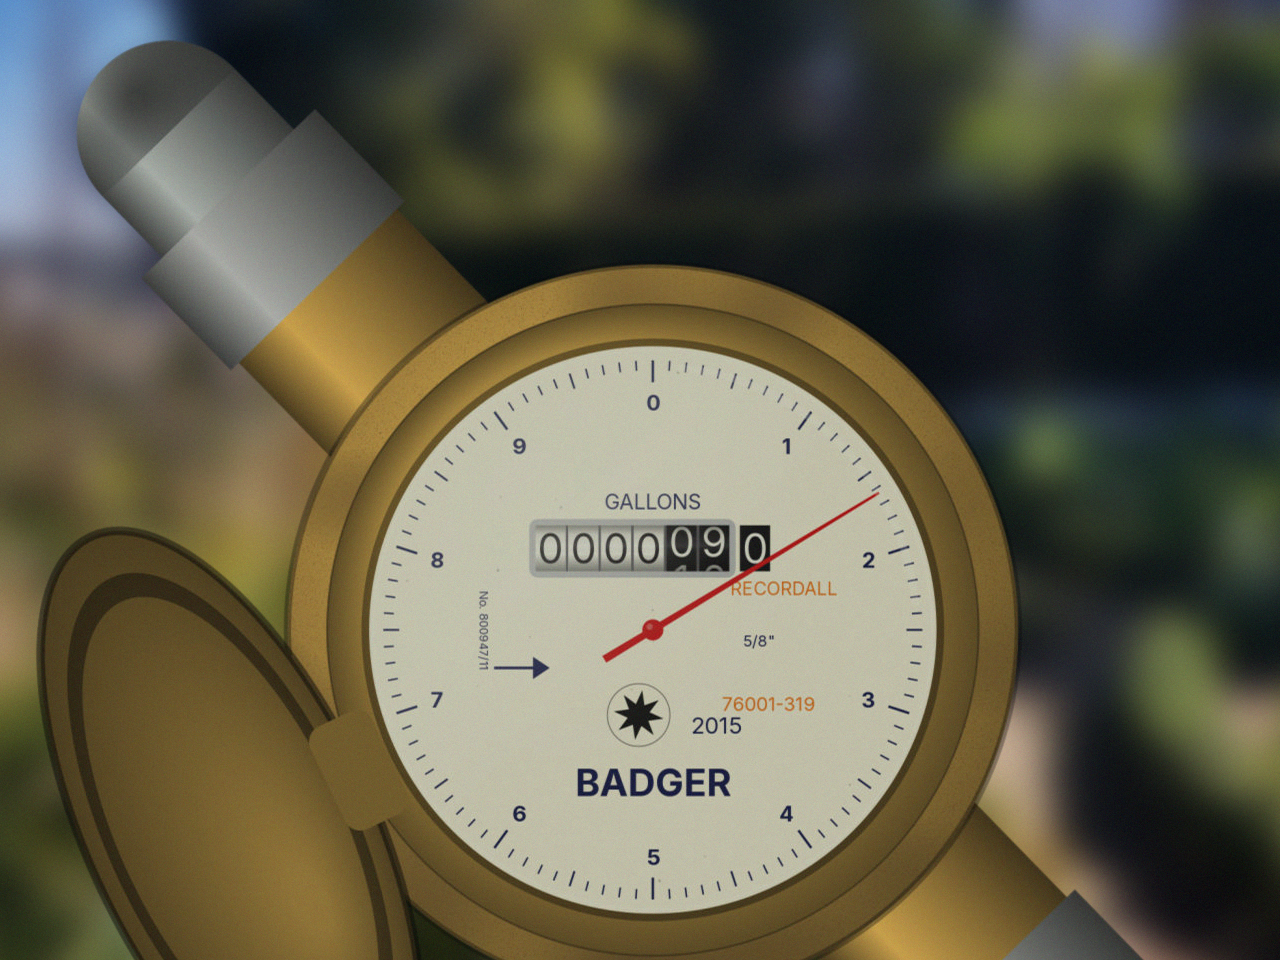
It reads **91.6** gal
